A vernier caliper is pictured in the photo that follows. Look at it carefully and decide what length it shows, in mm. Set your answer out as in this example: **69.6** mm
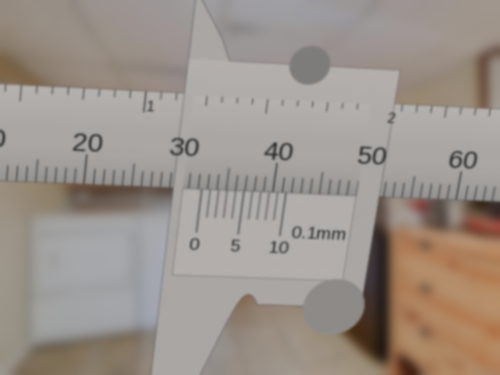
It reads **32.4** mm
